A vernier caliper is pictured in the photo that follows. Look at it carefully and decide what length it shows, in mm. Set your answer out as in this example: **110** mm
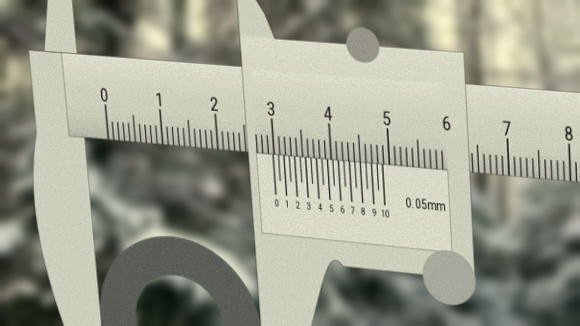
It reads **29.8** mm
